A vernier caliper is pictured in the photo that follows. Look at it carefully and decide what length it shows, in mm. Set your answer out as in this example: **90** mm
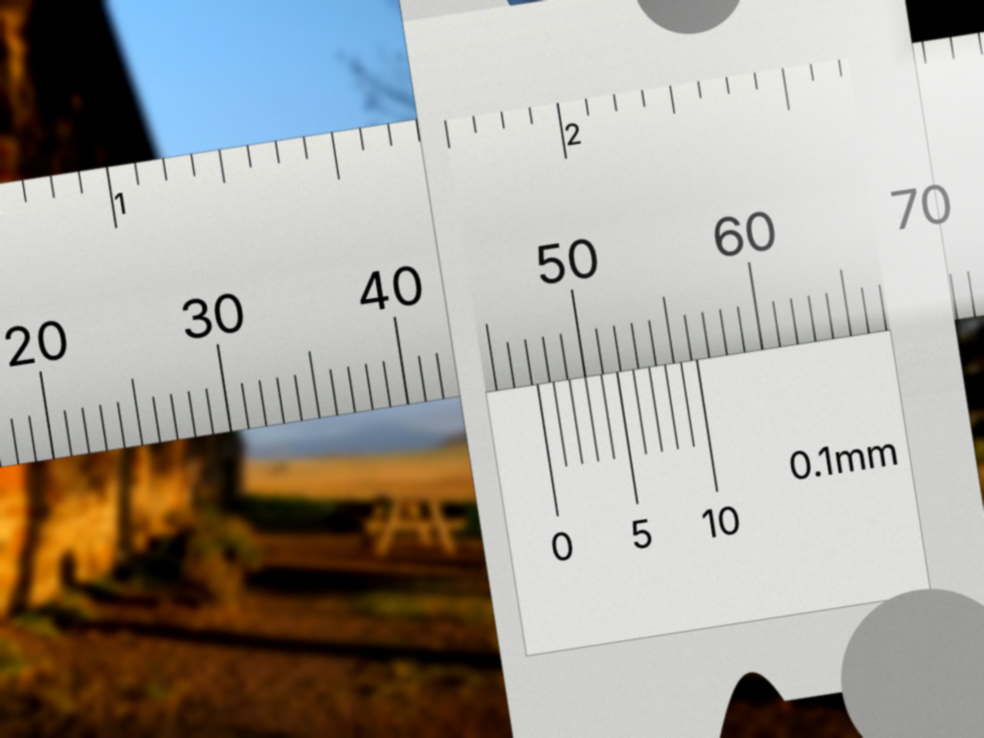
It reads **47.3** mm
